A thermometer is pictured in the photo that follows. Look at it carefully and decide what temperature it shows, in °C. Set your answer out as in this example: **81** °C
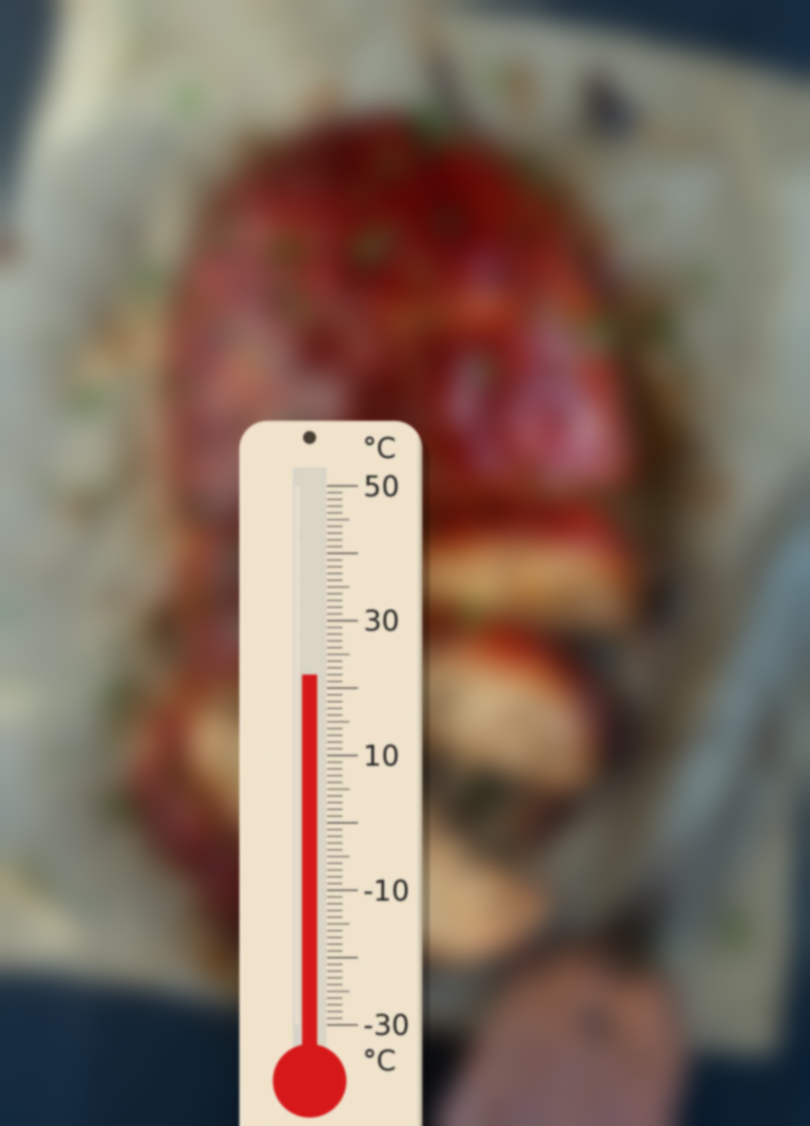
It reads **22** °C
